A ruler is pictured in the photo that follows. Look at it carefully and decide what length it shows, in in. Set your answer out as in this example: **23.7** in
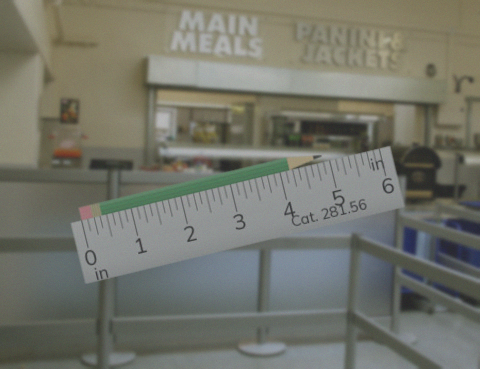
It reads **4.875** in
